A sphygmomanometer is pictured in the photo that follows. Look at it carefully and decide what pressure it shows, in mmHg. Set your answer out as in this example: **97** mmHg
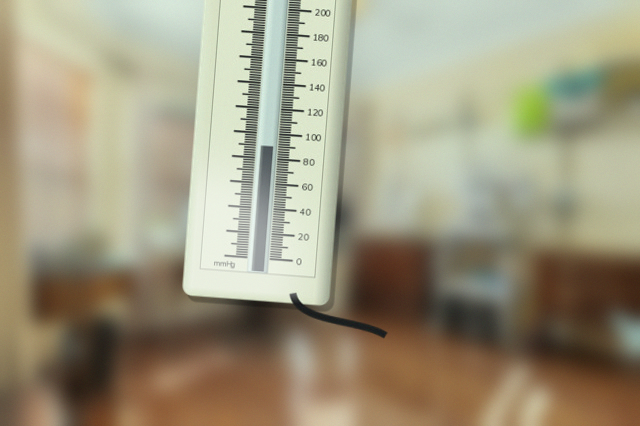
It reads **90** mmHg
